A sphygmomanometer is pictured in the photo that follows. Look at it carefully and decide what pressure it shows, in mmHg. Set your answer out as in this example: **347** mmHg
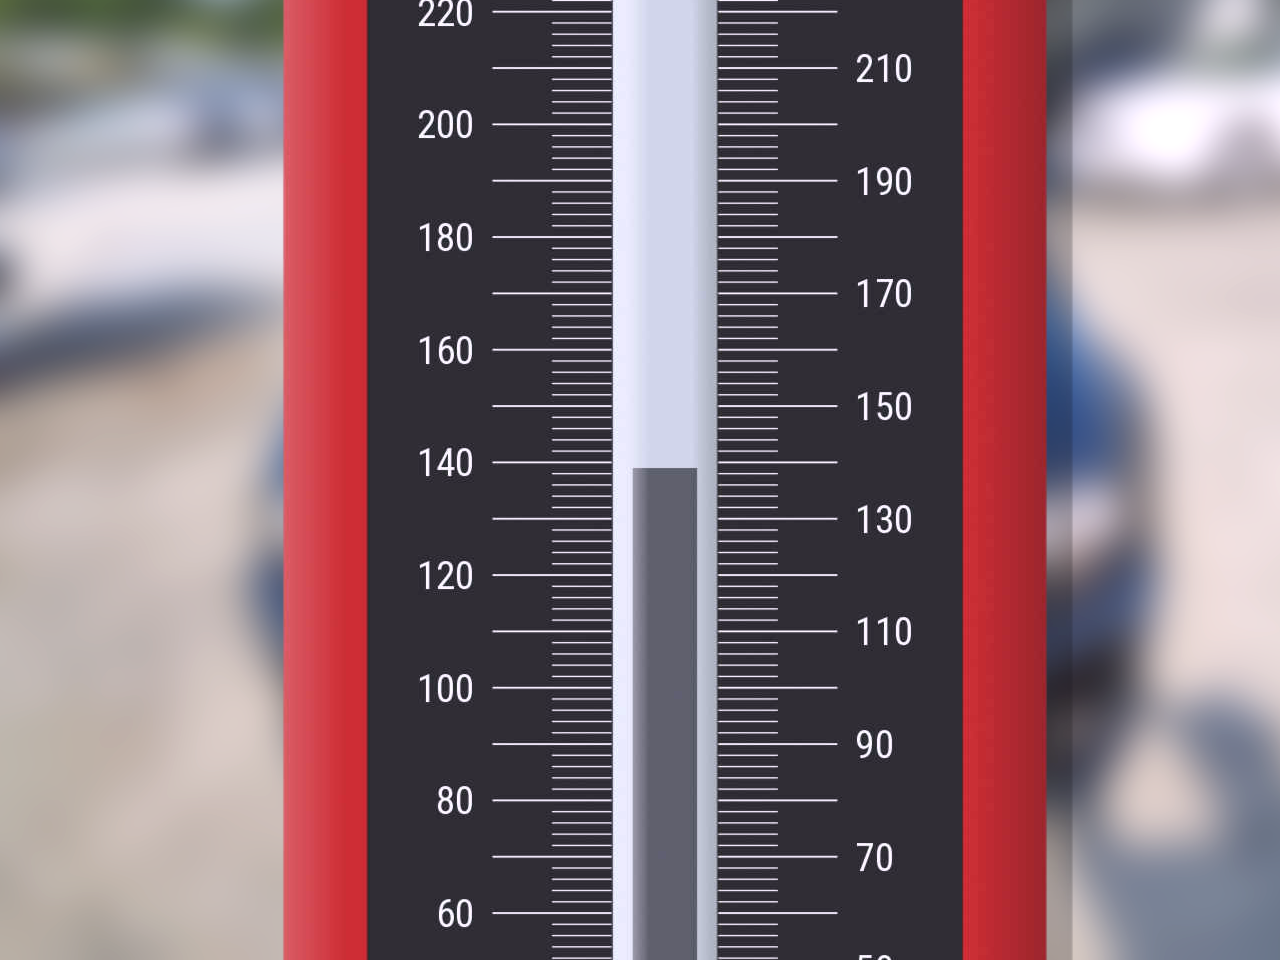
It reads **139** mmHg
